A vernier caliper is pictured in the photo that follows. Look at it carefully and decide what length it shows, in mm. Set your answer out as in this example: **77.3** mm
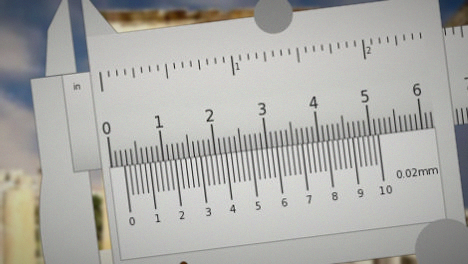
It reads **2.5** mm
